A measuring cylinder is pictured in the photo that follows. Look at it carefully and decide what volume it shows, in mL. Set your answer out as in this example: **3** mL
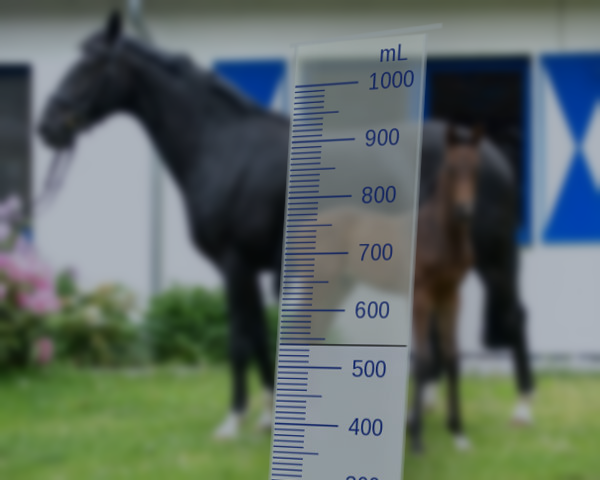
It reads **540** mL
